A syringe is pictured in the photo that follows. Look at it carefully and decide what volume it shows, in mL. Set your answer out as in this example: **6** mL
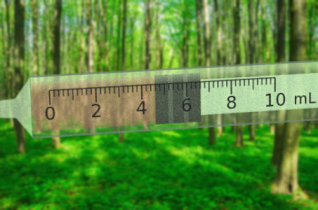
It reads **4.6** mL
